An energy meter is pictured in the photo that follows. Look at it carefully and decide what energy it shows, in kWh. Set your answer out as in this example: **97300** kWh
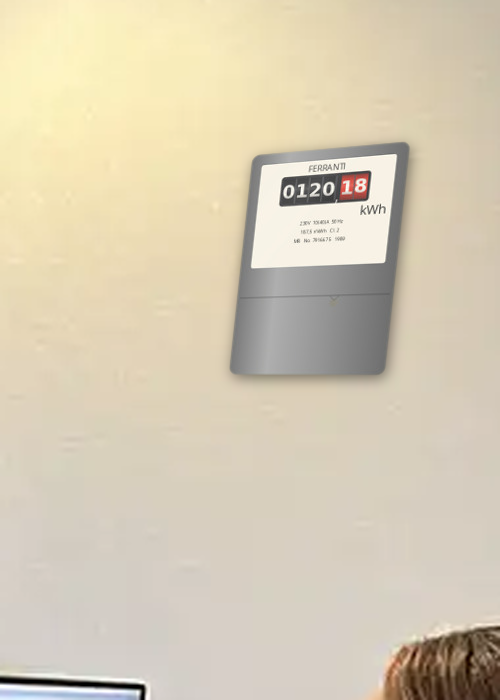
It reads **120.18** kWh
